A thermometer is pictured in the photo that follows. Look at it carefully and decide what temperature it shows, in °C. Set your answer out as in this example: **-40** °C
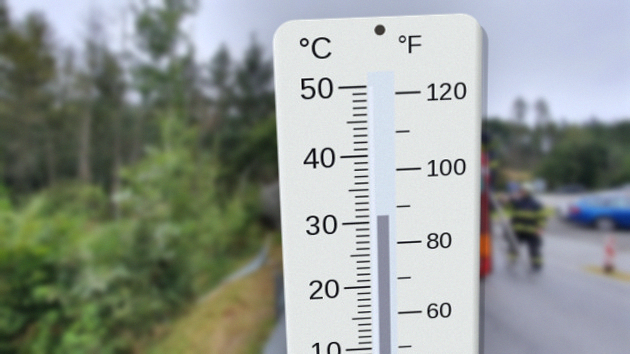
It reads **31** °C
